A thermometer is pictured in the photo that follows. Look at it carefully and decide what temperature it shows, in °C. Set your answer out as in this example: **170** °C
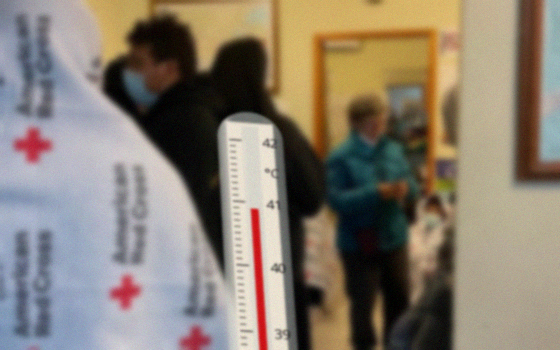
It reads **40.9** °C
